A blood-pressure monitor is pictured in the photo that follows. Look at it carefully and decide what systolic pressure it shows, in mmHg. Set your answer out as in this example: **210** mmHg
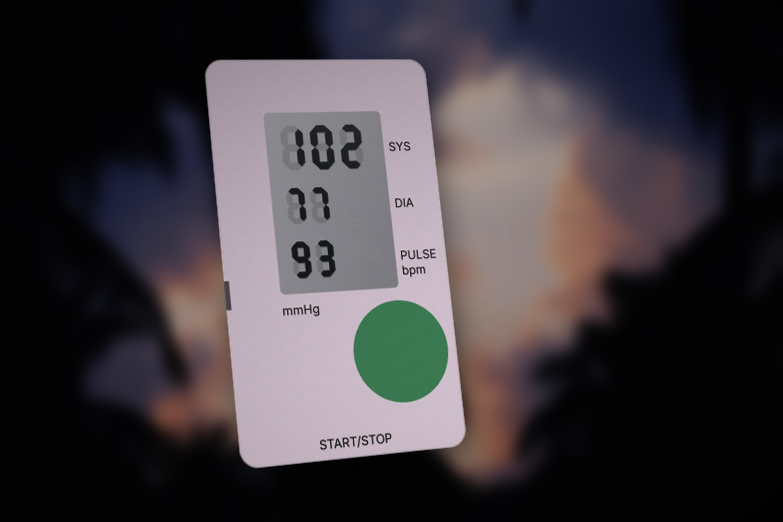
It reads **102** mmHg
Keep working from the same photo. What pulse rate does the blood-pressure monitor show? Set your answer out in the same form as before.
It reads **93** bpm
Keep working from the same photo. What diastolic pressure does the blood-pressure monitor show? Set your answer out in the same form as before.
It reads **77** mmHg
